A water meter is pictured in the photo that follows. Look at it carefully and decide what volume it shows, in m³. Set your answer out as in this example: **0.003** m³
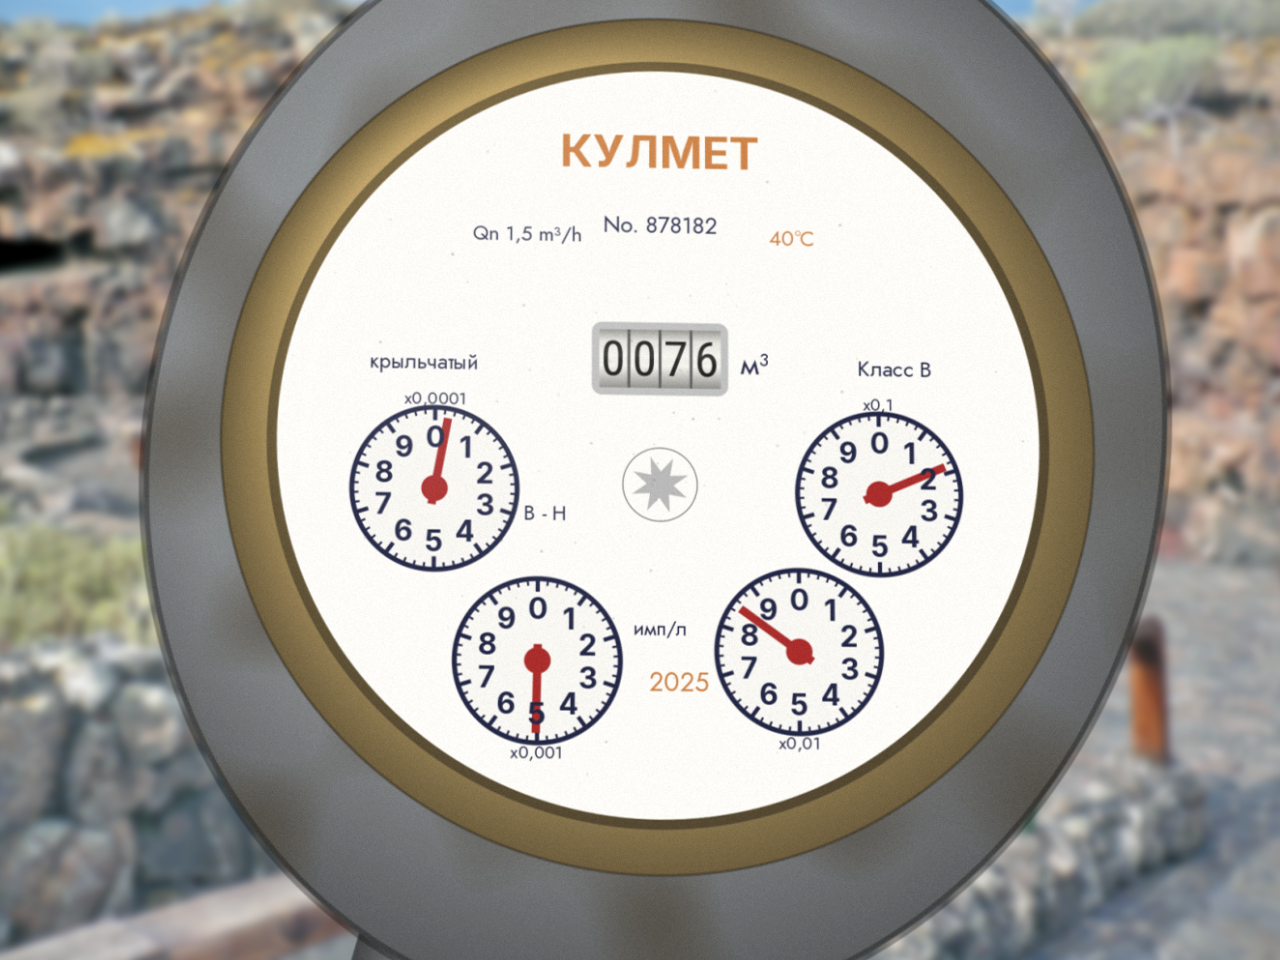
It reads **76.1850** m³
